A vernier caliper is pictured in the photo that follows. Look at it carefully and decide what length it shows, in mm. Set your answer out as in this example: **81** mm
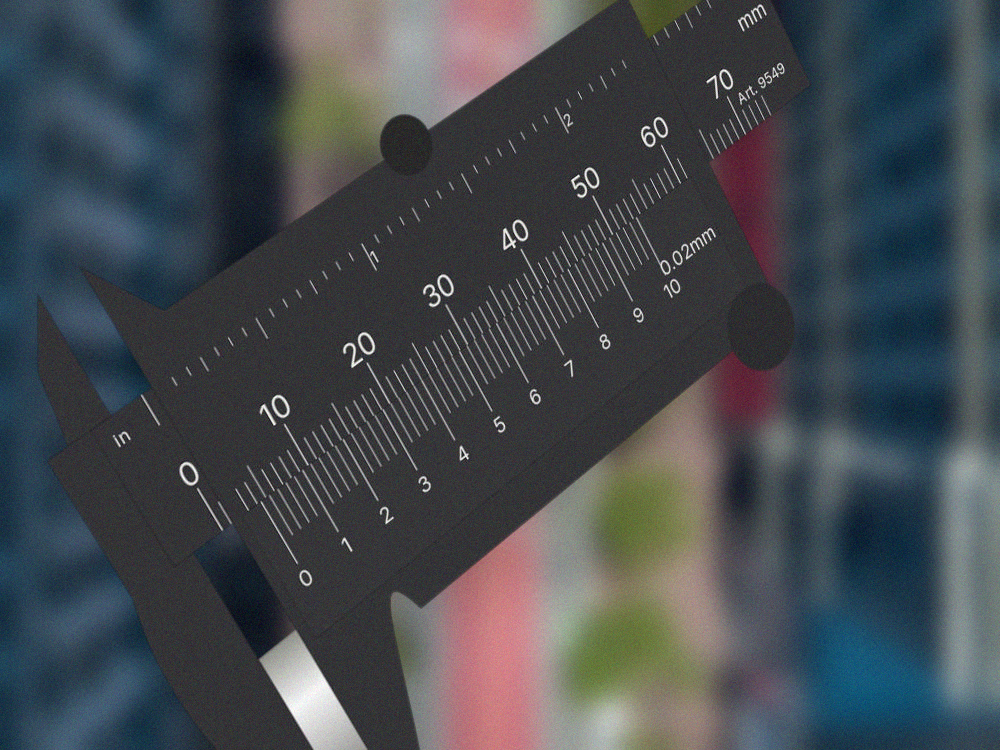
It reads **4.4** mm
